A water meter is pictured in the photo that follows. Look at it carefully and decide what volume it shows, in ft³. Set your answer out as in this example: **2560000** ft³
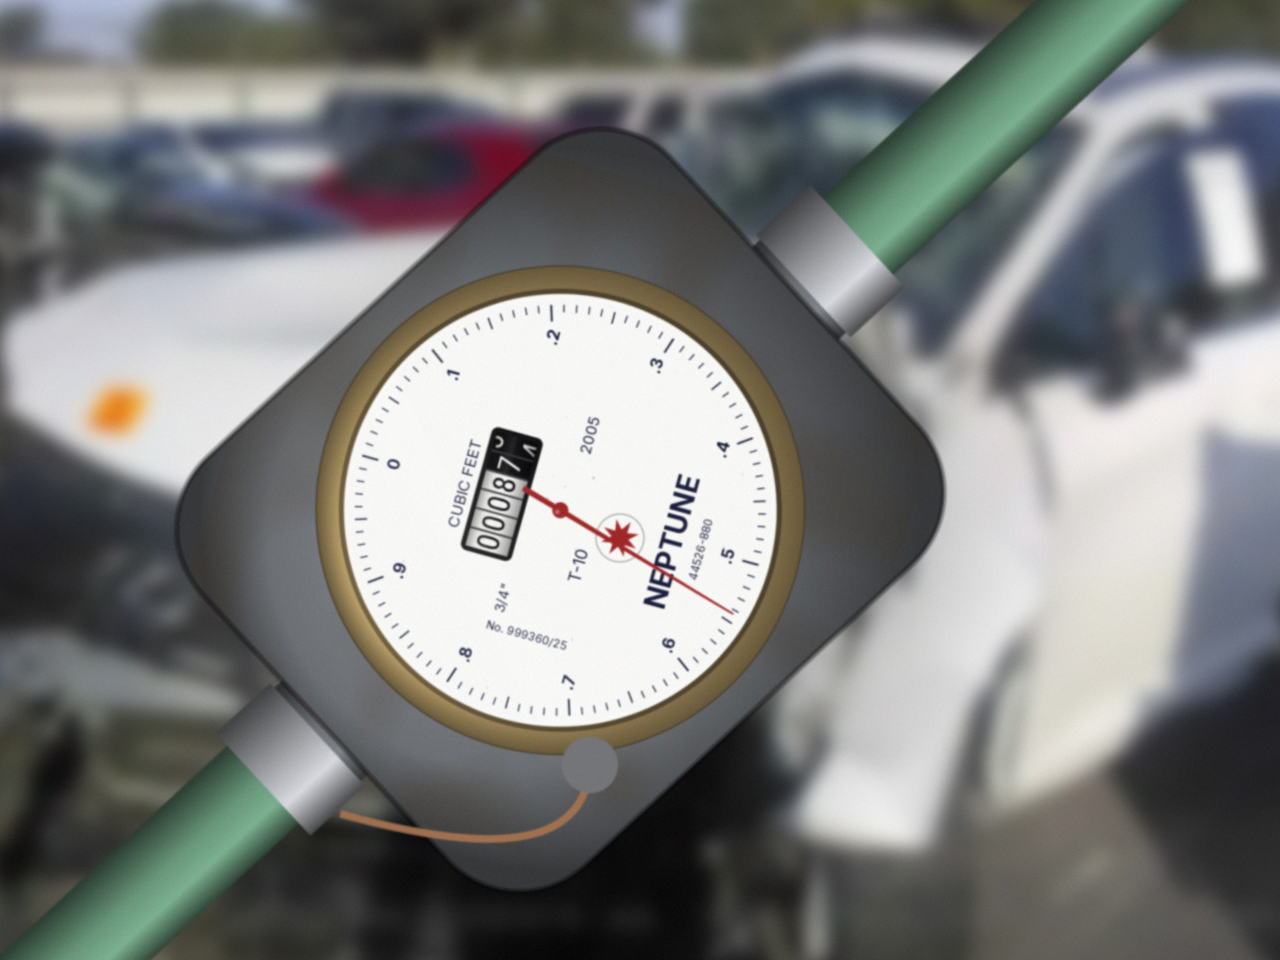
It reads **873.54** ft³
